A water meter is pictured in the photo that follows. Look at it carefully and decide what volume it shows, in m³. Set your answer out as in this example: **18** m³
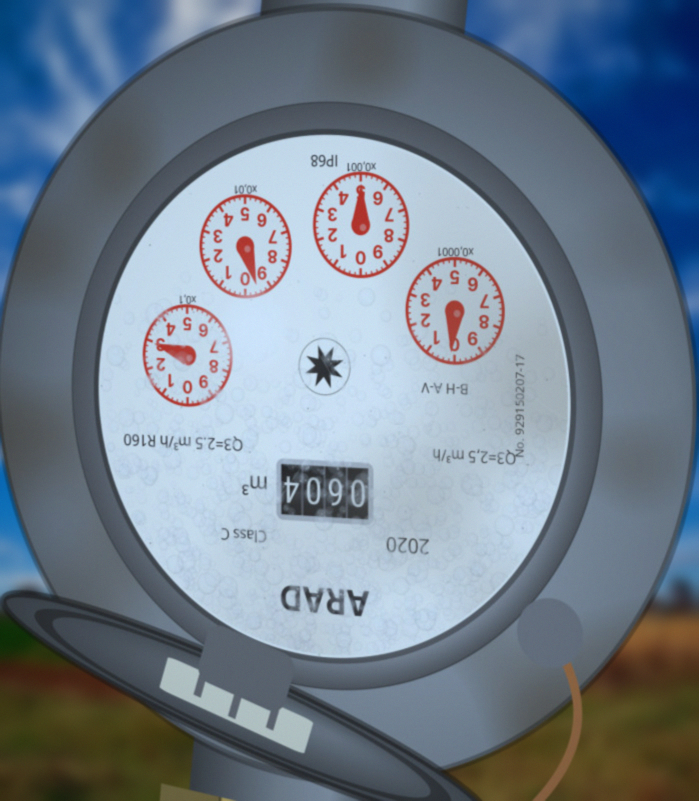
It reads **604.2950** m³
